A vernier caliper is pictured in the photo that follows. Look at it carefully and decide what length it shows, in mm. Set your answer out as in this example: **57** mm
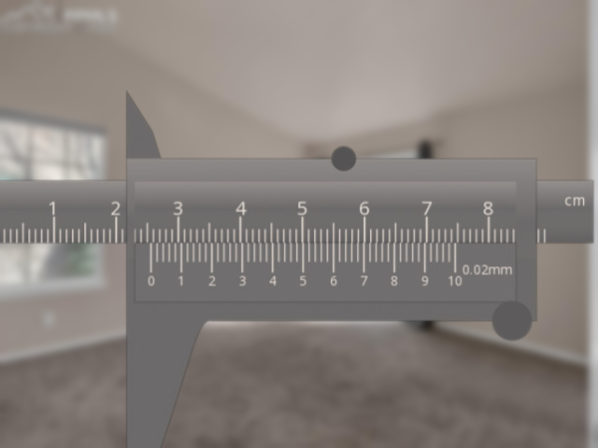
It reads **25.6** mm
